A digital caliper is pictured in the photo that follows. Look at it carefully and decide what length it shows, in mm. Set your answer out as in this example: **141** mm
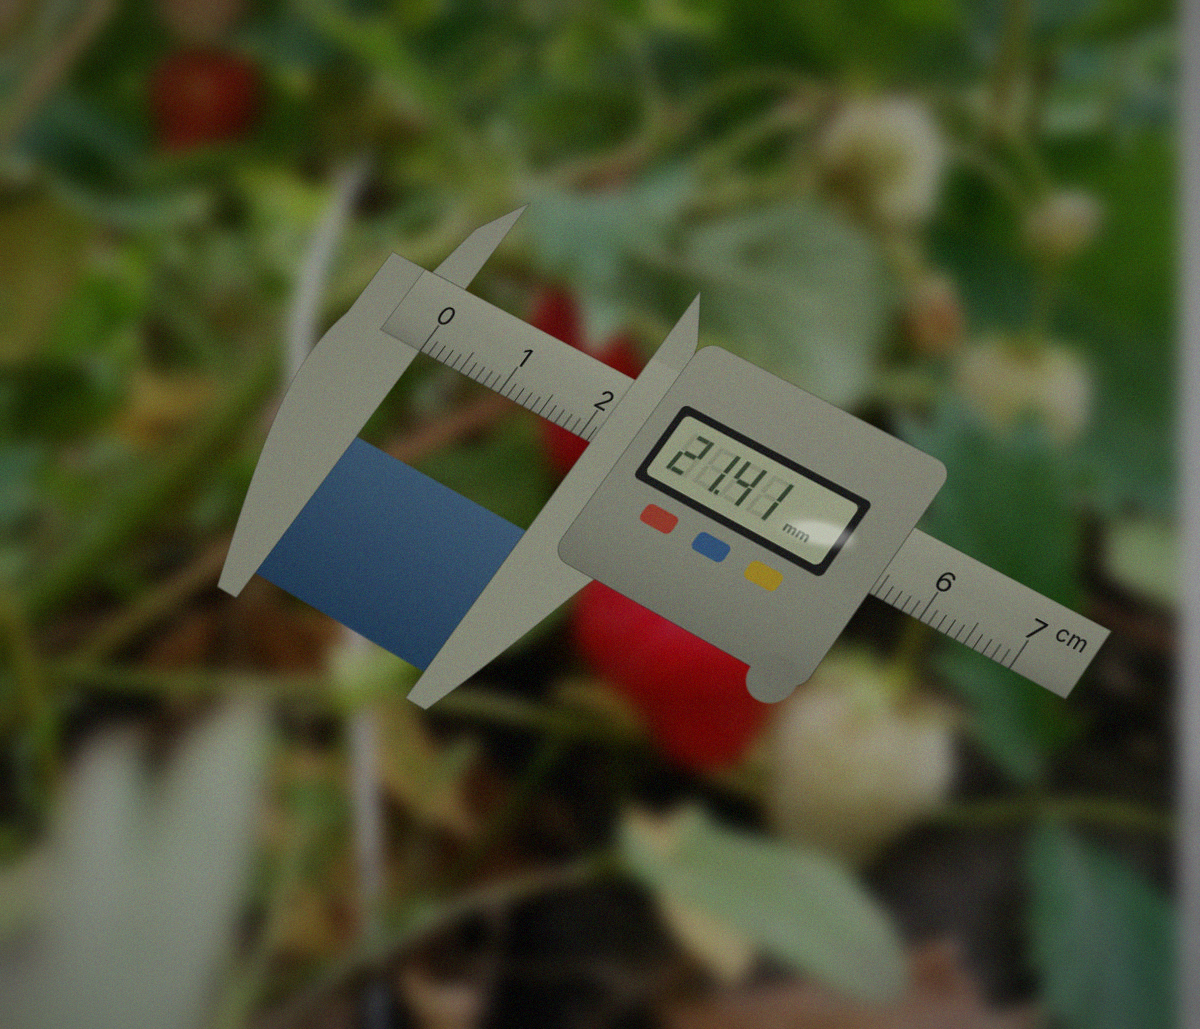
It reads **21.41** mm
